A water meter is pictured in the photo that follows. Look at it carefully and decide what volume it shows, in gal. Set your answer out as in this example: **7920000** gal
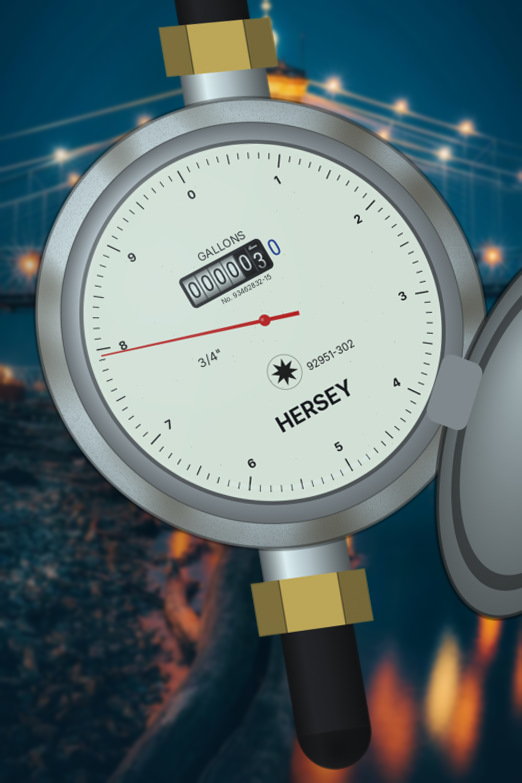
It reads **27.9** gal
